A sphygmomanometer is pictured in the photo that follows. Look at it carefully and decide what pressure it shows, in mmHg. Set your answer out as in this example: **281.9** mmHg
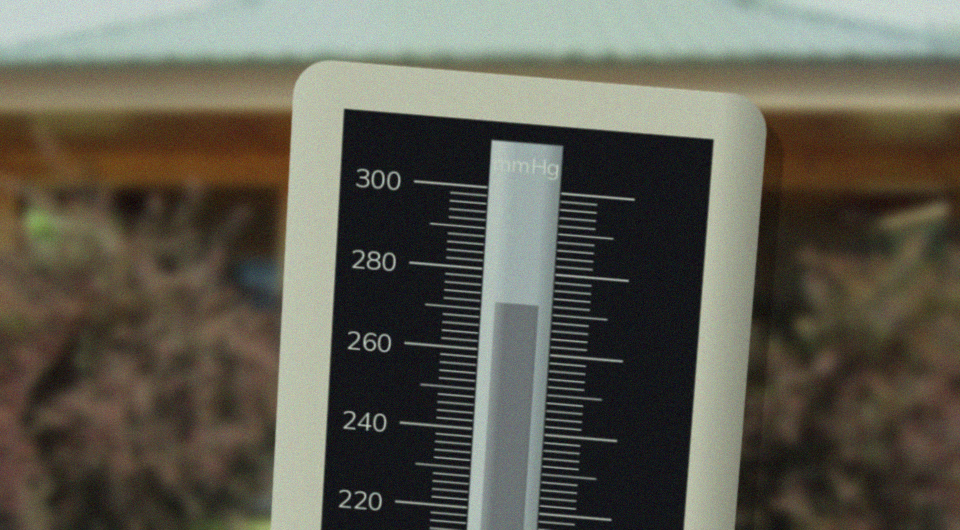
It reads **272** mmHg
